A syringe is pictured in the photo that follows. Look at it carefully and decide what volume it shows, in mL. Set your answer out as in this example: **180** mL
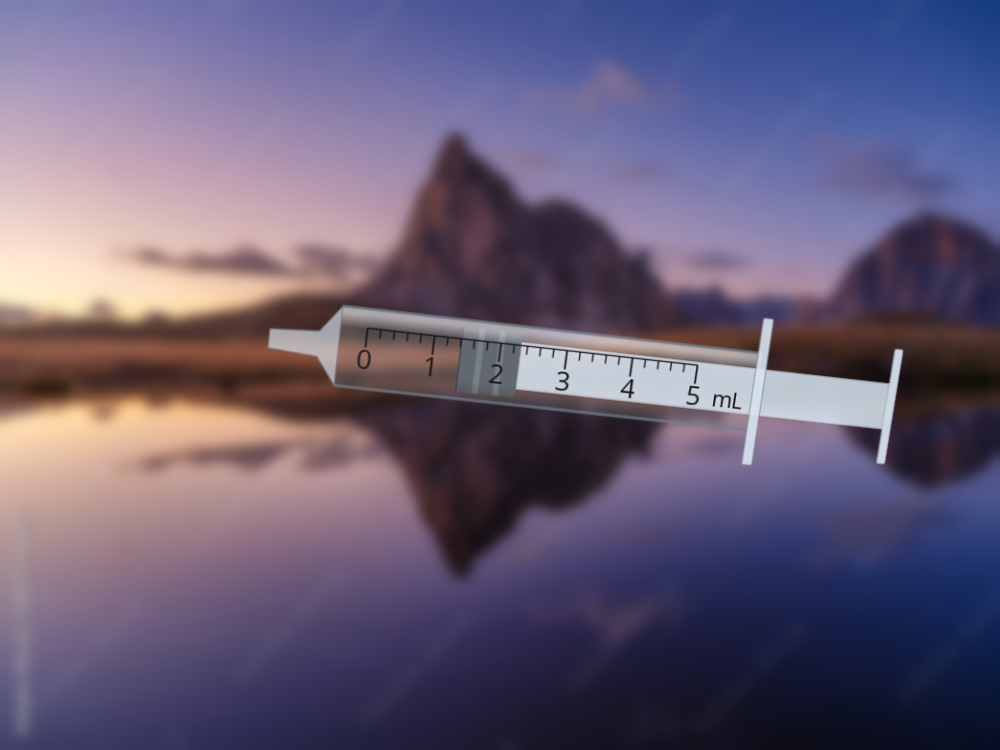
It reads **1.4** mL
